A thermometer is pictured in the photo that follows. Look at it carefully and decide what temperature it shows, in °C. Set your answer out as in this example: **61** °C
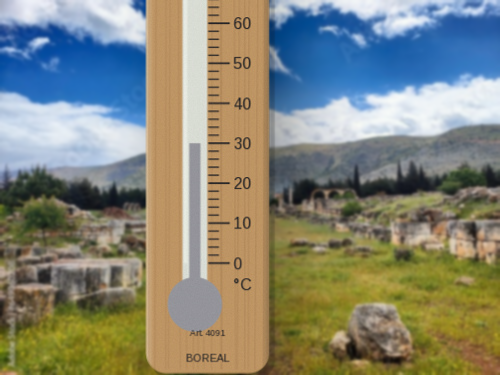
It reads **30** °C
